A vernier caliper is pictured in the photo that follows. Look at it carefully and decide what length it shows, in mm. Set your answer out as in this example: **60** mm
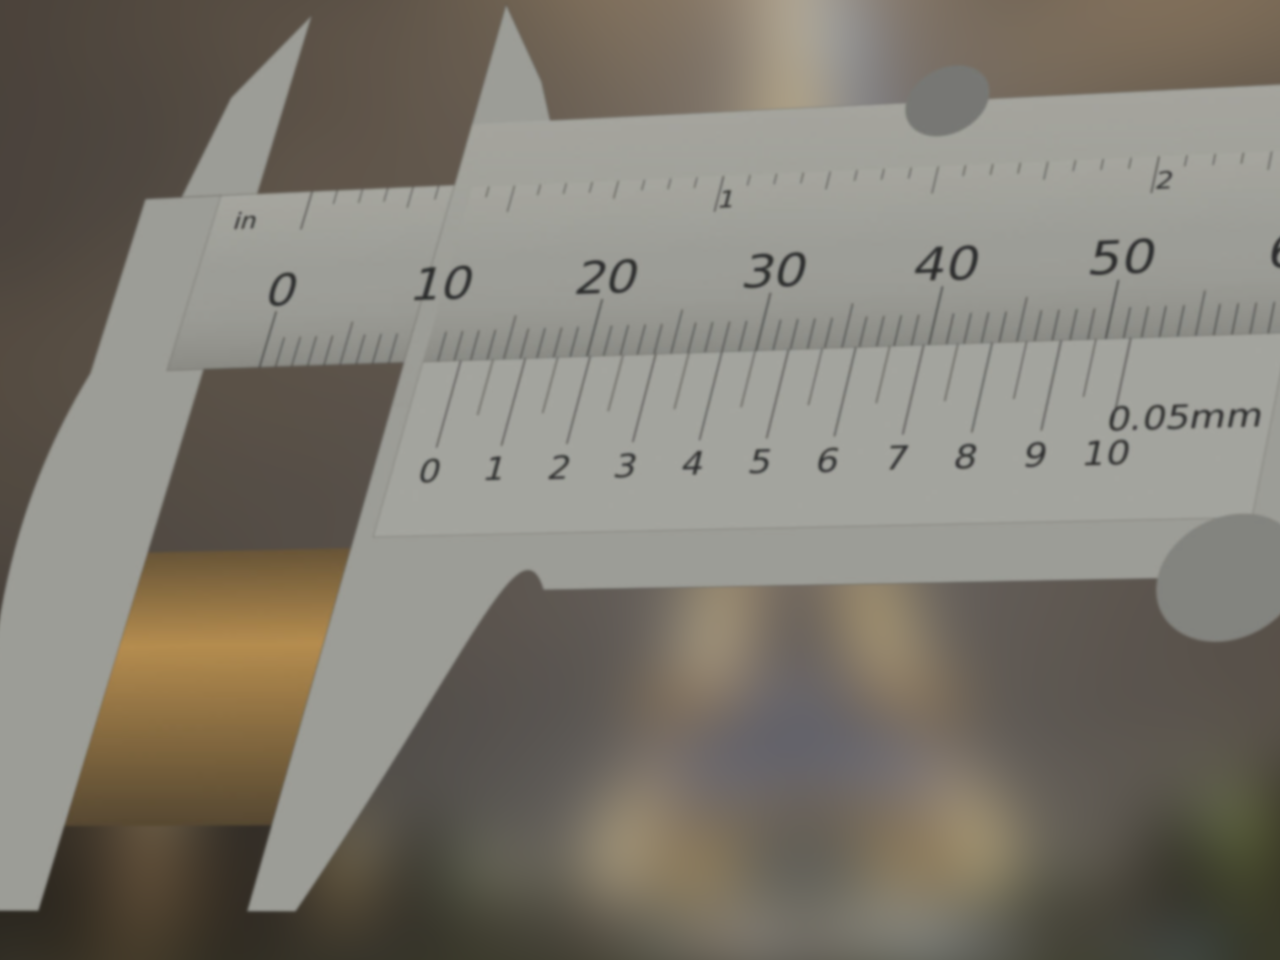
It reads **12.4** mm
